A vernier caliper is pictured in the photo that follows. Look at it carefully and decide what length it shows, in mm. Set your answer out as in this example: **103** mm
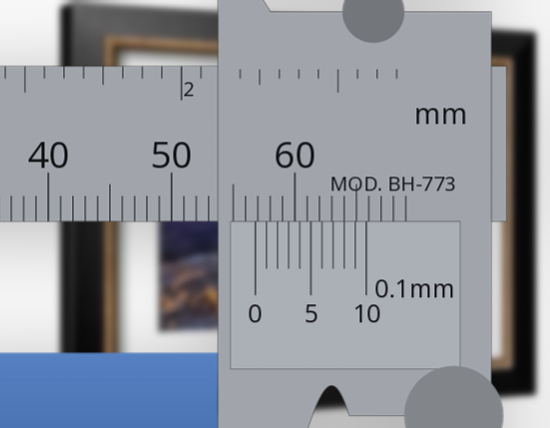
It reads **56.8** mm
